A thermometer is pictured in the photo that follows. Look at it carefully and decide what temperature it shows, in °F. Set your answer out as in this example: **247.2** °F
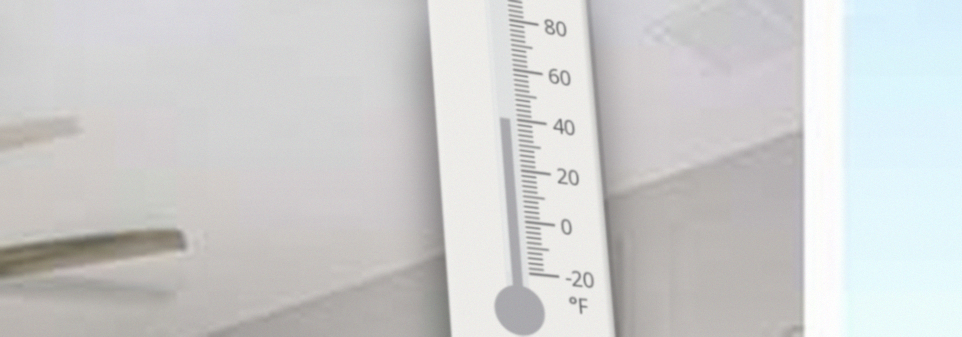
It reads **40** °F
